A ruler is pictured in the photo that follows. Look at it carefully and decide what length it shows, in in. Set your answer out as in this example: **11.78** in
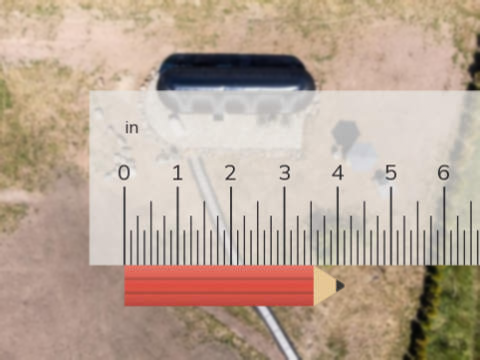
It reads **4.125** in
